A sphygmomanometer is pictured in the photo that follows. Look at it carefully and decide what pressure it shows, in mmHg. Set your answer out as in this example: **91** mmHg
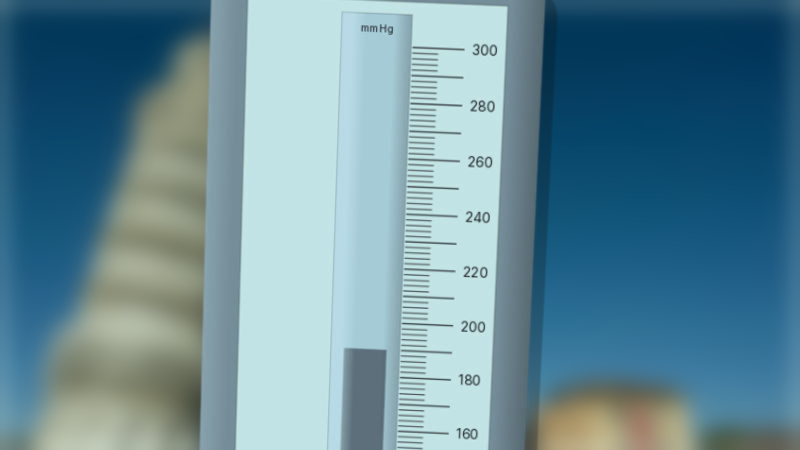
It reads **190** mmHg
